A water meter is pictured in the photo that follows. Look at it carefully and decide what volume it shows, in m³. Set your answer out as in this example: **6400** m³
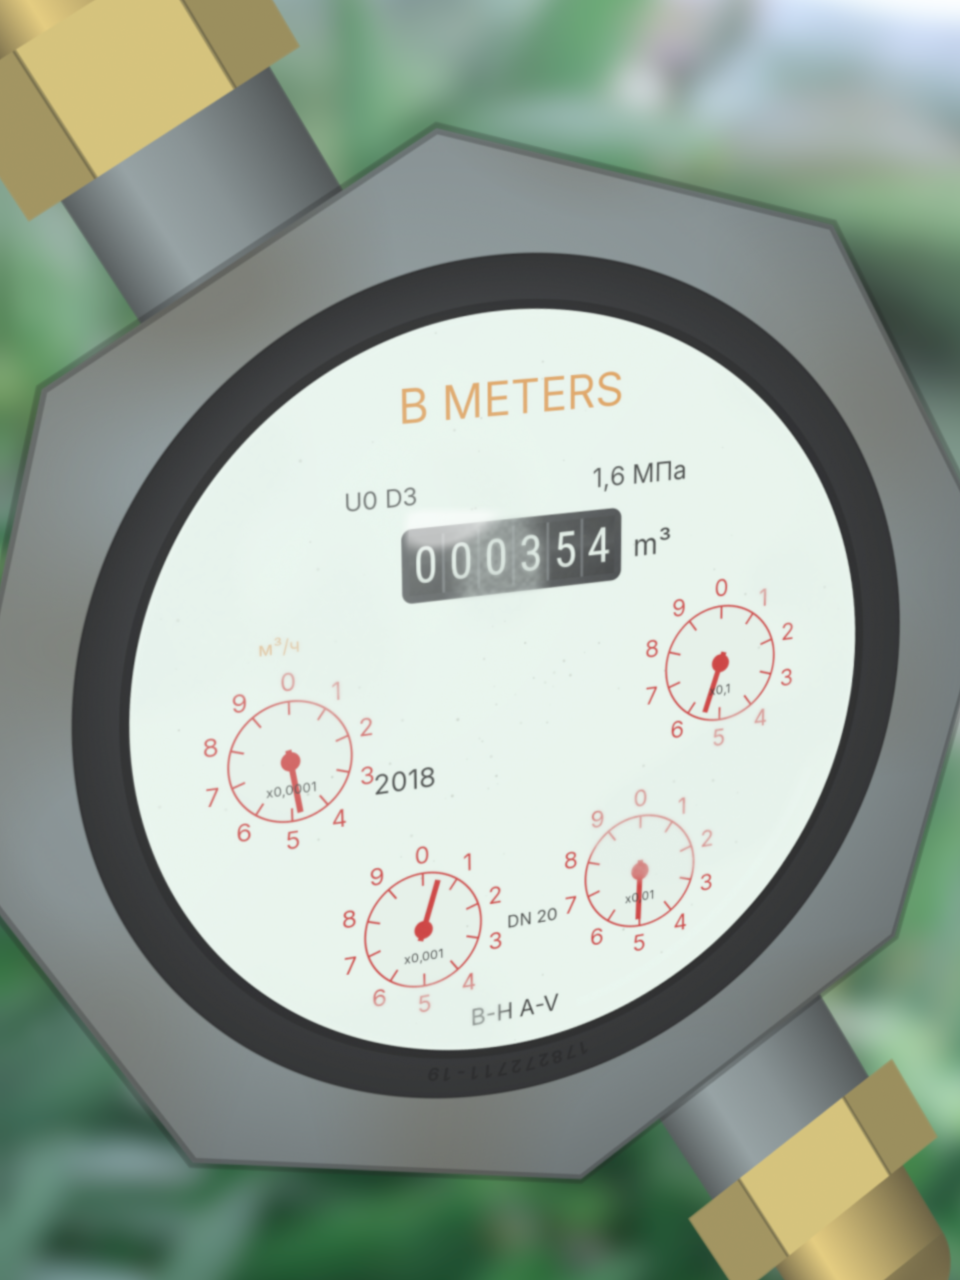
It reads **354.5504** m³
